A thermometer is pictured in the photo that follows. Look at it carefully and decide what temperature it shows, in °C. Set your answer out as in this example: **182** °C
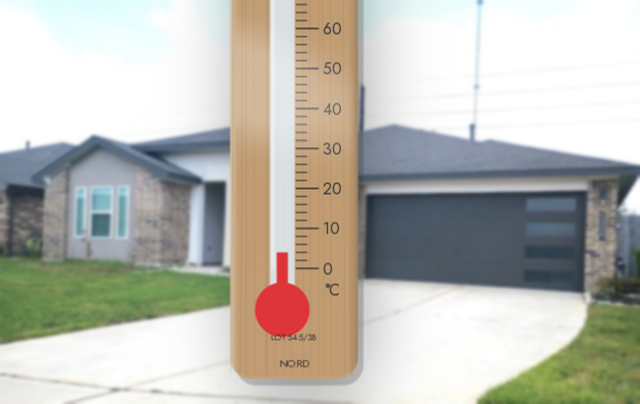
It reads **4** °C
